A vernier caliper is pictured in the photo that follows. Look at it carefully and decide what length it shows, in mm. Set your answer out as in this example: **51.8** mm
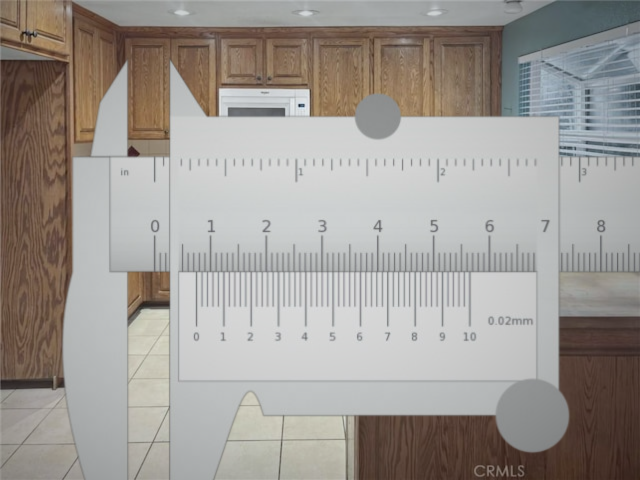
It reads **7.5** mm
